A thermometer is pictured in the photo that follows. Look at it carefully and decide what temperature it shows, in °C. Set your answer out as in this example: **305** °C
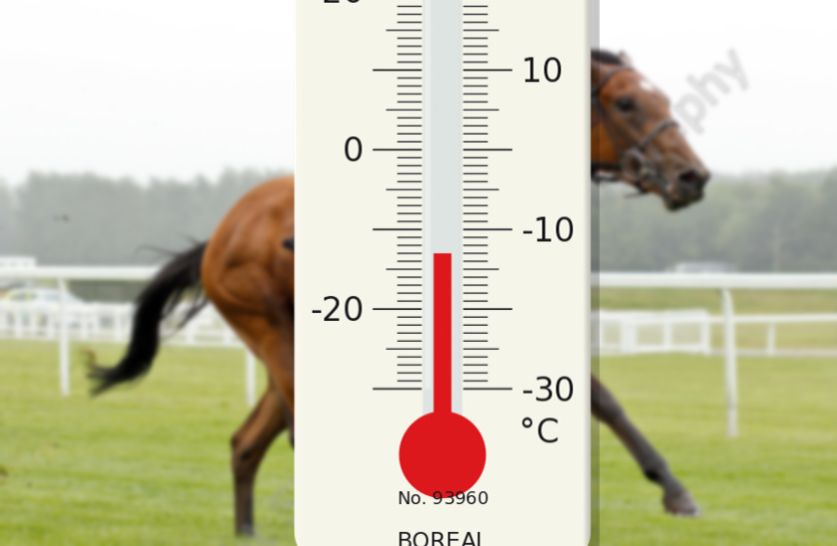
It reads **-13** °C
